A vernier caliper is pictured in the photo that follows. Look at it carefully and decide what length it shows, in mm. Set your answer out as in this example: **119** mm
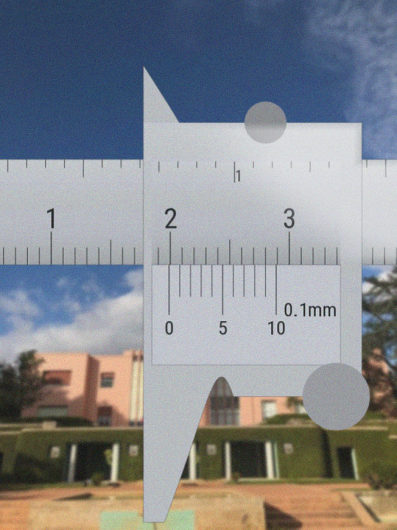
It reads **19.9** mm
